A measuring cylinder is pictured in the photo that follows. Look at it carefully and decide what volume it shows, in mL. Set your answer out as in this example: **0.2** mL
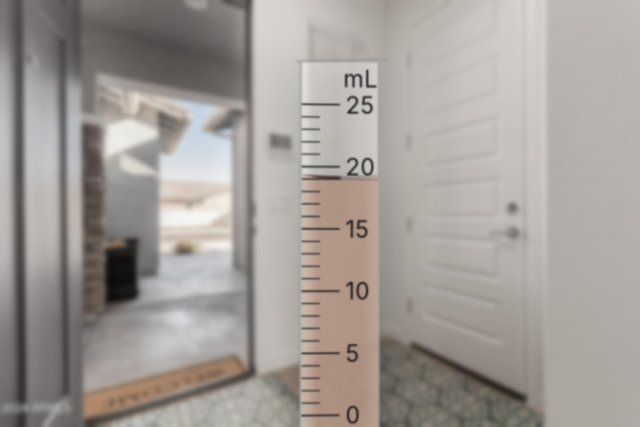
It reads **19** mL
